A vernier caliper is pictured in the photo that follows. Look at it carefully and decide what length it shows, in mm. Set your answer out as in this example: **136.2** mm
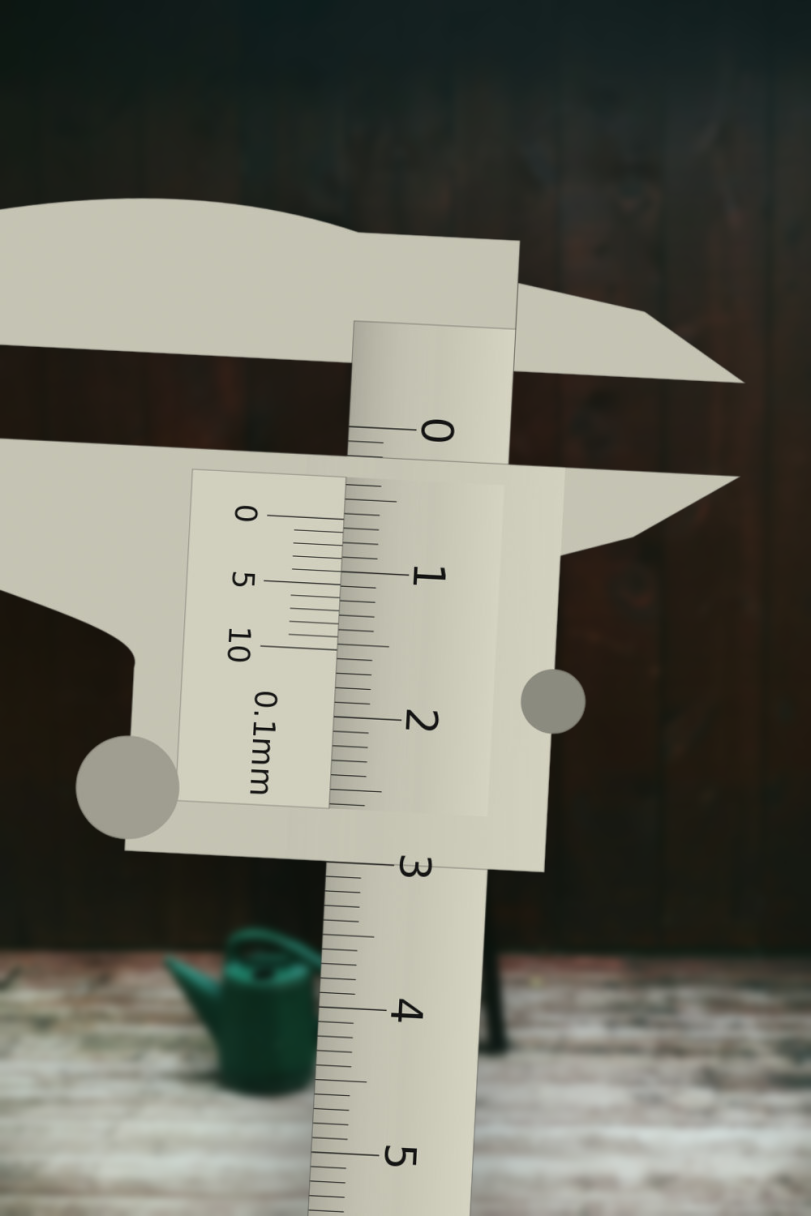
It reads **6.4** mm
